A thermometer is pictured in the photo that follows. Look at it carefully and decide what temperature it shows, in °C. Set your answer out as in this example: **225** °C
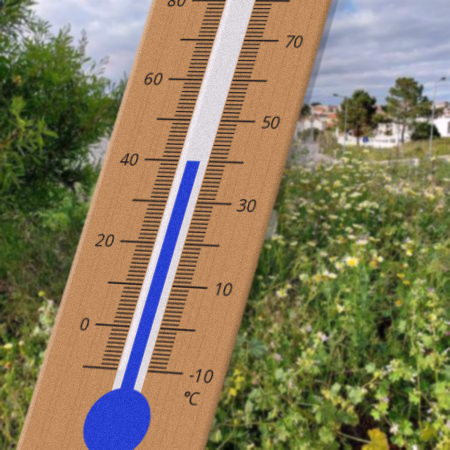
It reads **40** °C
